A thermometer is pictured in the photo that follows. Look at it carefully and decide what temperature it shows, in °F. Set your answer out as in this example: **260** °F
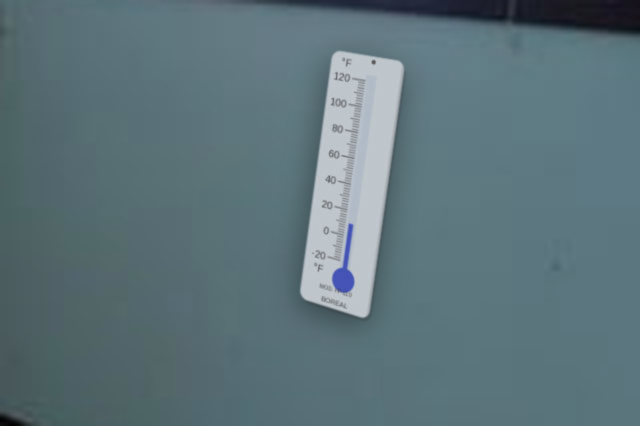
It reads **10** °F
